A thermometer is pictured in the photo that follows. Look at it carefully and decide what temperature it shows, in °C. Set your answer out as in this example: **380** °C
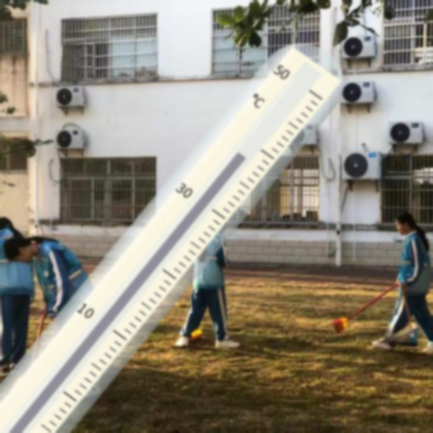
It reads **38** °C
